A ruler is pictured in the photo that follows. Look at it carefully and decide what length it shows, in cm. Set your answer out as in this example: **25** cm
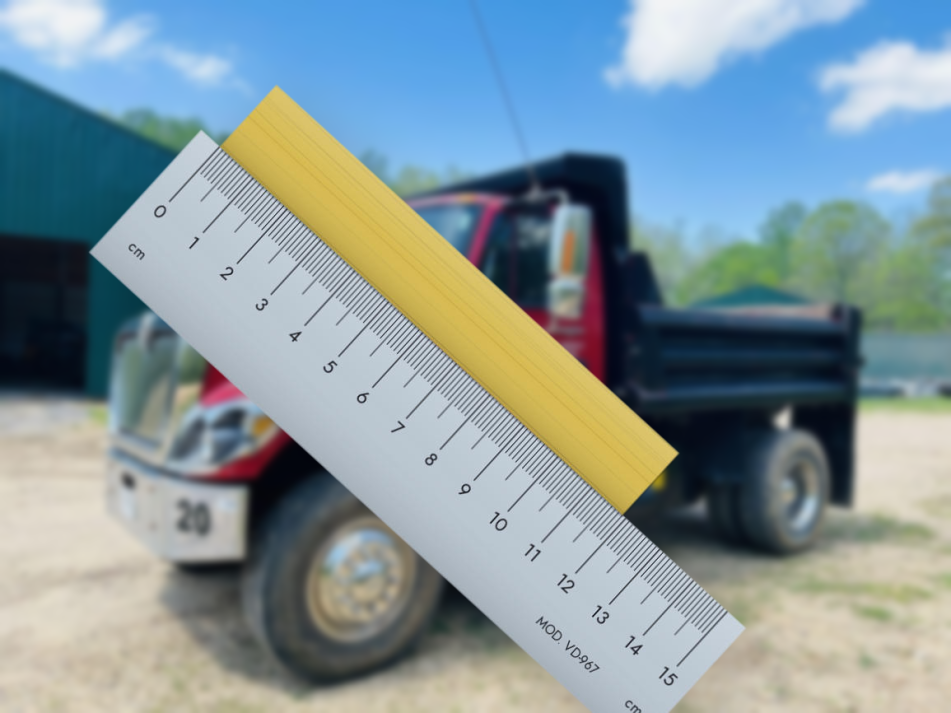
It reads **11.9** cm
